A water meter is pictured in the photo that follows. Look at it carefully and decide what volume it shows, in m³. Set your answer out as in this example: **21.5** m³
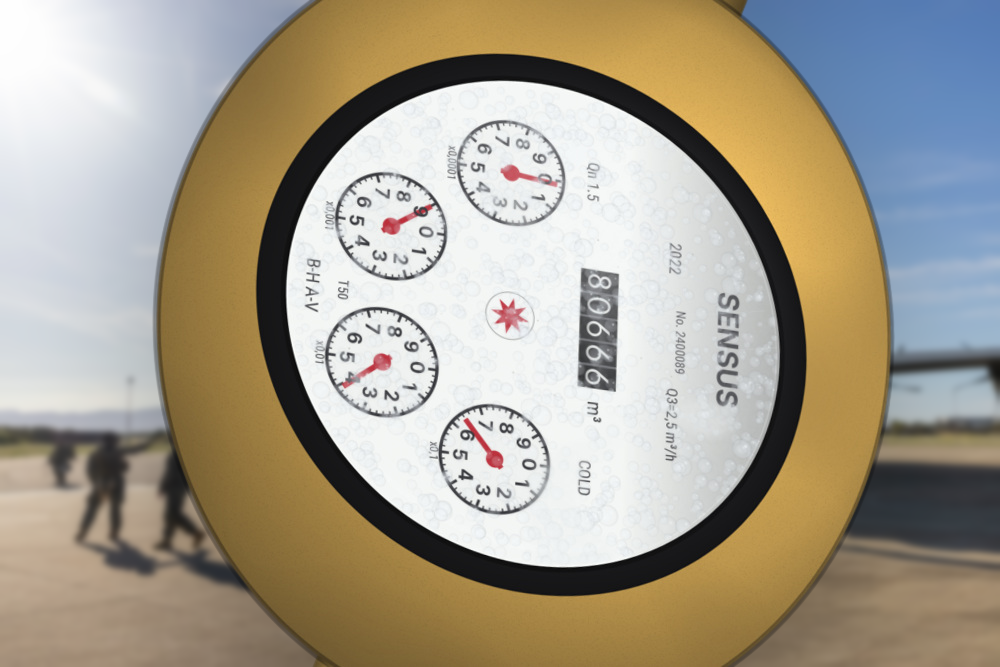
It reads **80666.6390** m³
